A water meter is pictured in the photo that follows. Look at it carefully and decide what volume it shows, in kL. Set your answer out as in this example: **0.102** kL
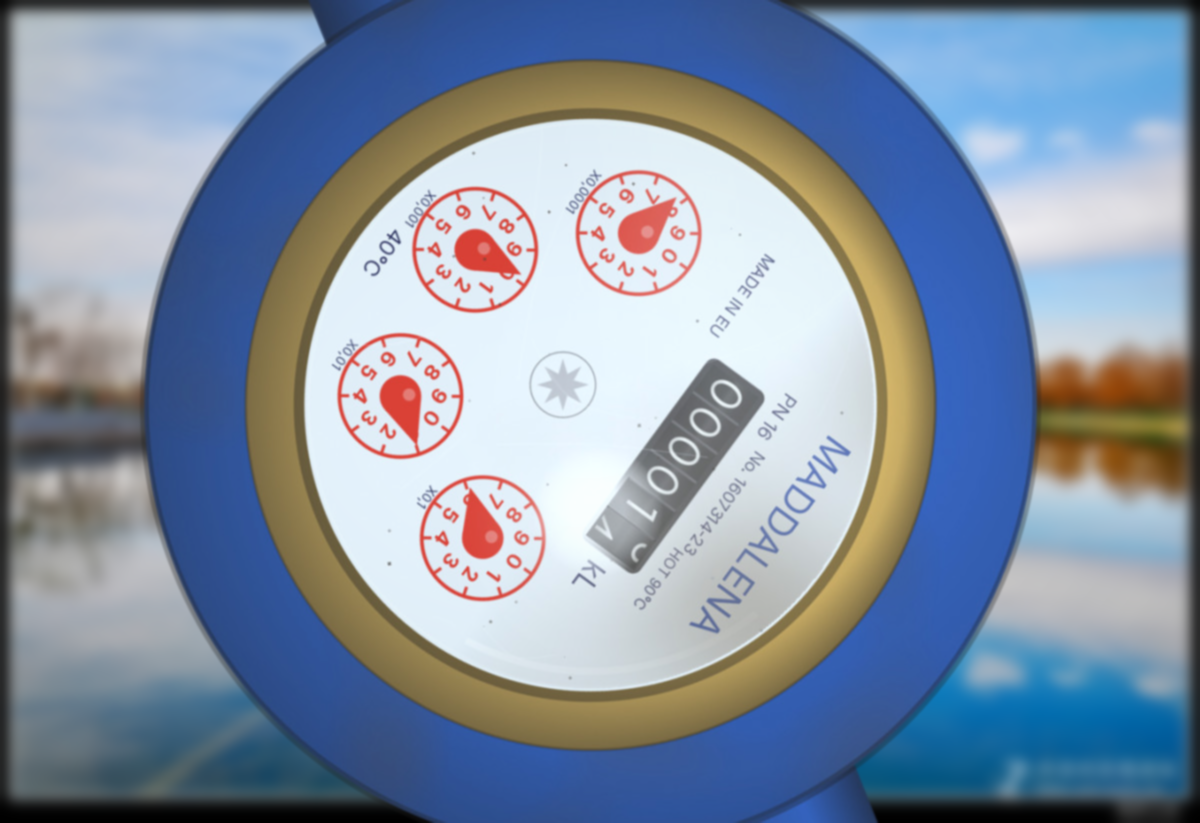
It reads **13.6097** kL
